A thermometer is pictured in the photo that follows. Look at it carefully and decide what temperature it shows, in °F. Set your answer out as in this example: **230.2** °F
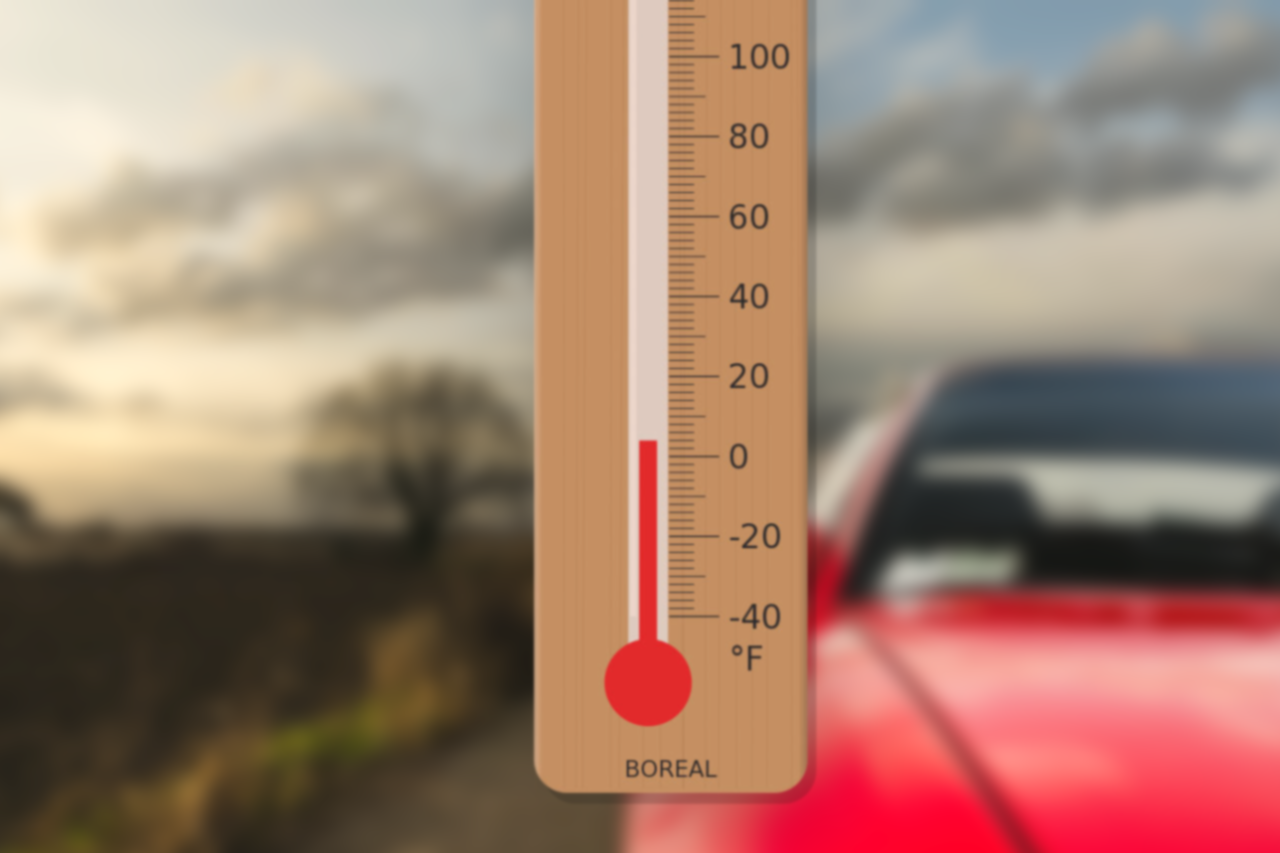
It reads **4** °F
